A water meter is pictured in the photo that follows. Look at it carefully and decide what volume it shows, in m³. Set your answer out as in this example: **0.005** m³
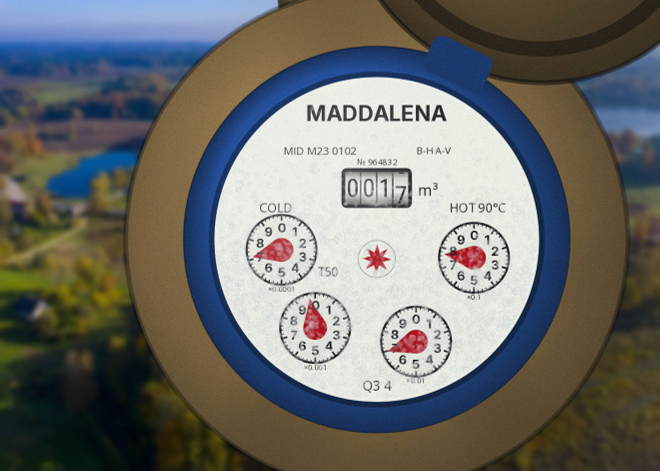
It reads **16.7697** m³
